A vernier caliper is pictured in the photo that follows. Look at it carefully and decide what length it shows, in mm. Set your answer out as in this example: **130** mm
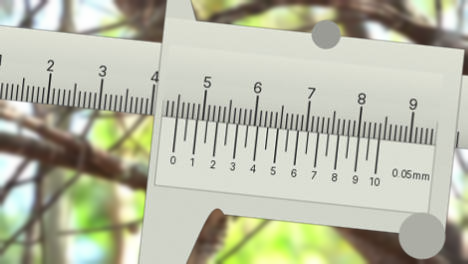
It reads **45.0** mm
